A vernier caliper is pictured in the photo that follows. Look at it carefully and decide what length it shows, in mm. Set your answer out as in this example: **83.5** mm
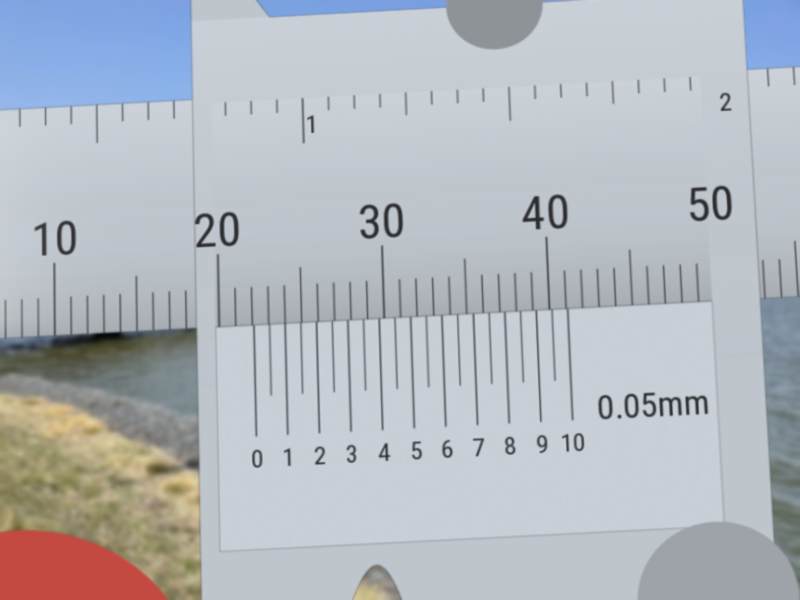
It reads **22.1** mm
